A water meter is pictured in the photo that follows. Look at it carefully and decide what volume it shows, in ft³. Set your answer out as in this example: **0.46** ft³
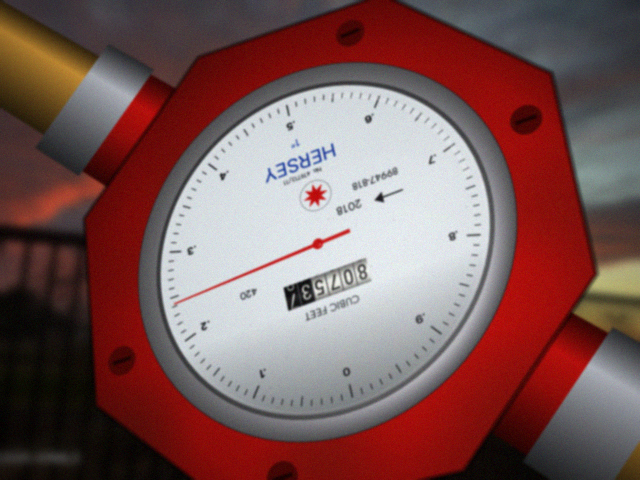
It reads **807537.24** ft³
